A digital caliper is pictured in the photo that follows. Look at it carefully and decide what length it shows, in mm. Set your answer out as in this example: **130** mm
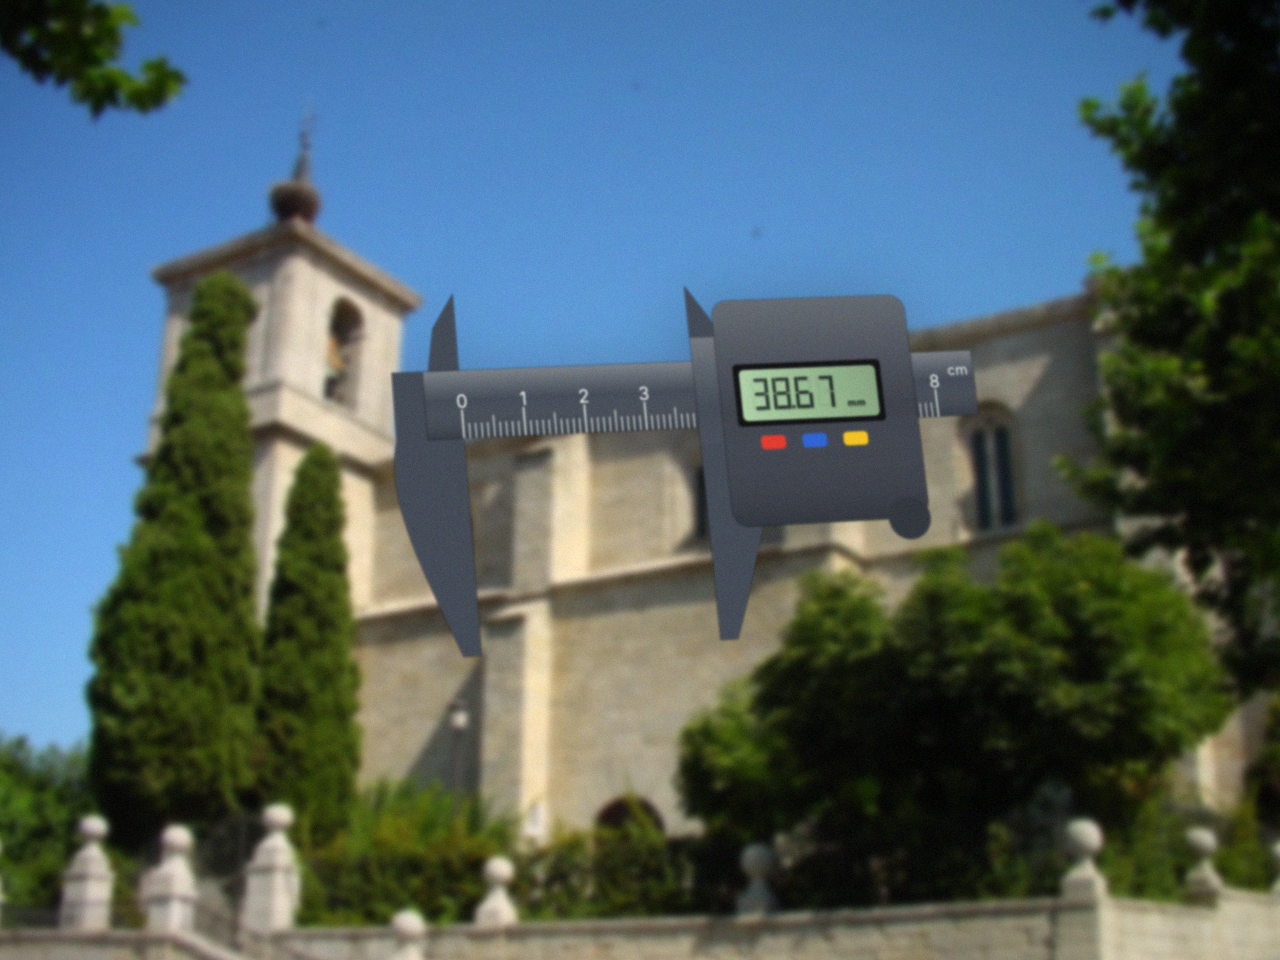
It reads **38.67** mm
